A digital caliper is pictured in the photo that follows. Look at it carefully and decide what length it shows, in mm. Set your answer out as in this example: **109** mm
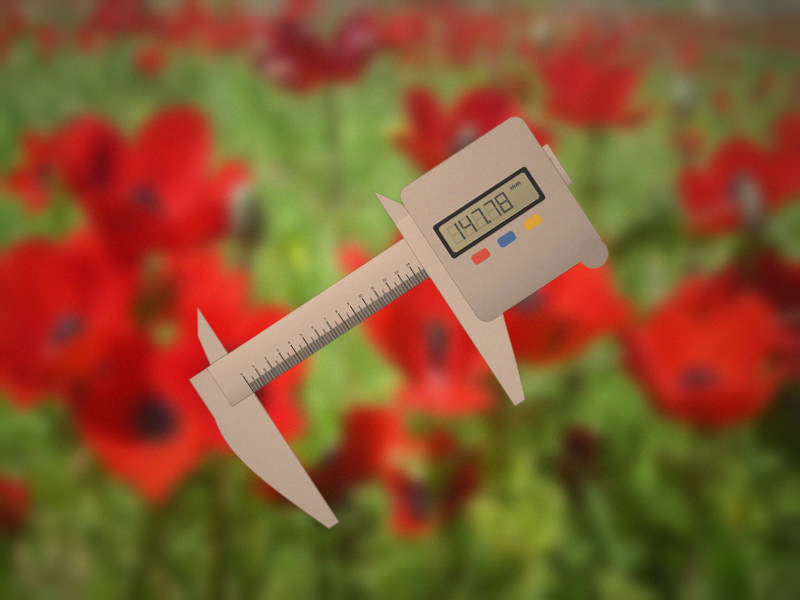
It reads **147.78** mm
